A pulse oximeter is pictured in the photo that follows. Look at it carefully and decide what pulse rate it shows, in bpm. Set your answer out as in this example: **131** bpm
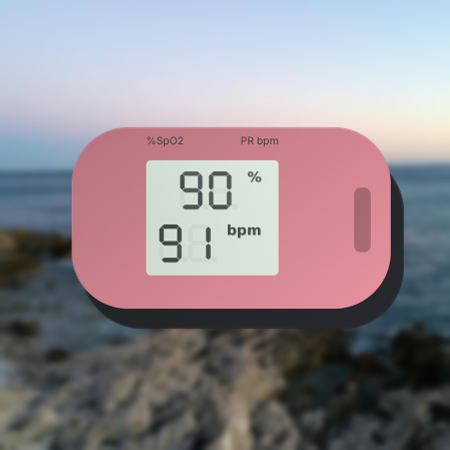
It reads **91** bpm
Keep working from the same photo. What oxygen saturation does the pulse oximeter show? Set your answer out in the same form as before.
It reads **90** %
